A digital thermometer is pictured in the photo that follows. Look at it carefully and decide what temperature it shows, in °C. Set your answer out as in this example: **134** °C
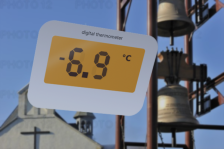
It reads **-6.9** °C
